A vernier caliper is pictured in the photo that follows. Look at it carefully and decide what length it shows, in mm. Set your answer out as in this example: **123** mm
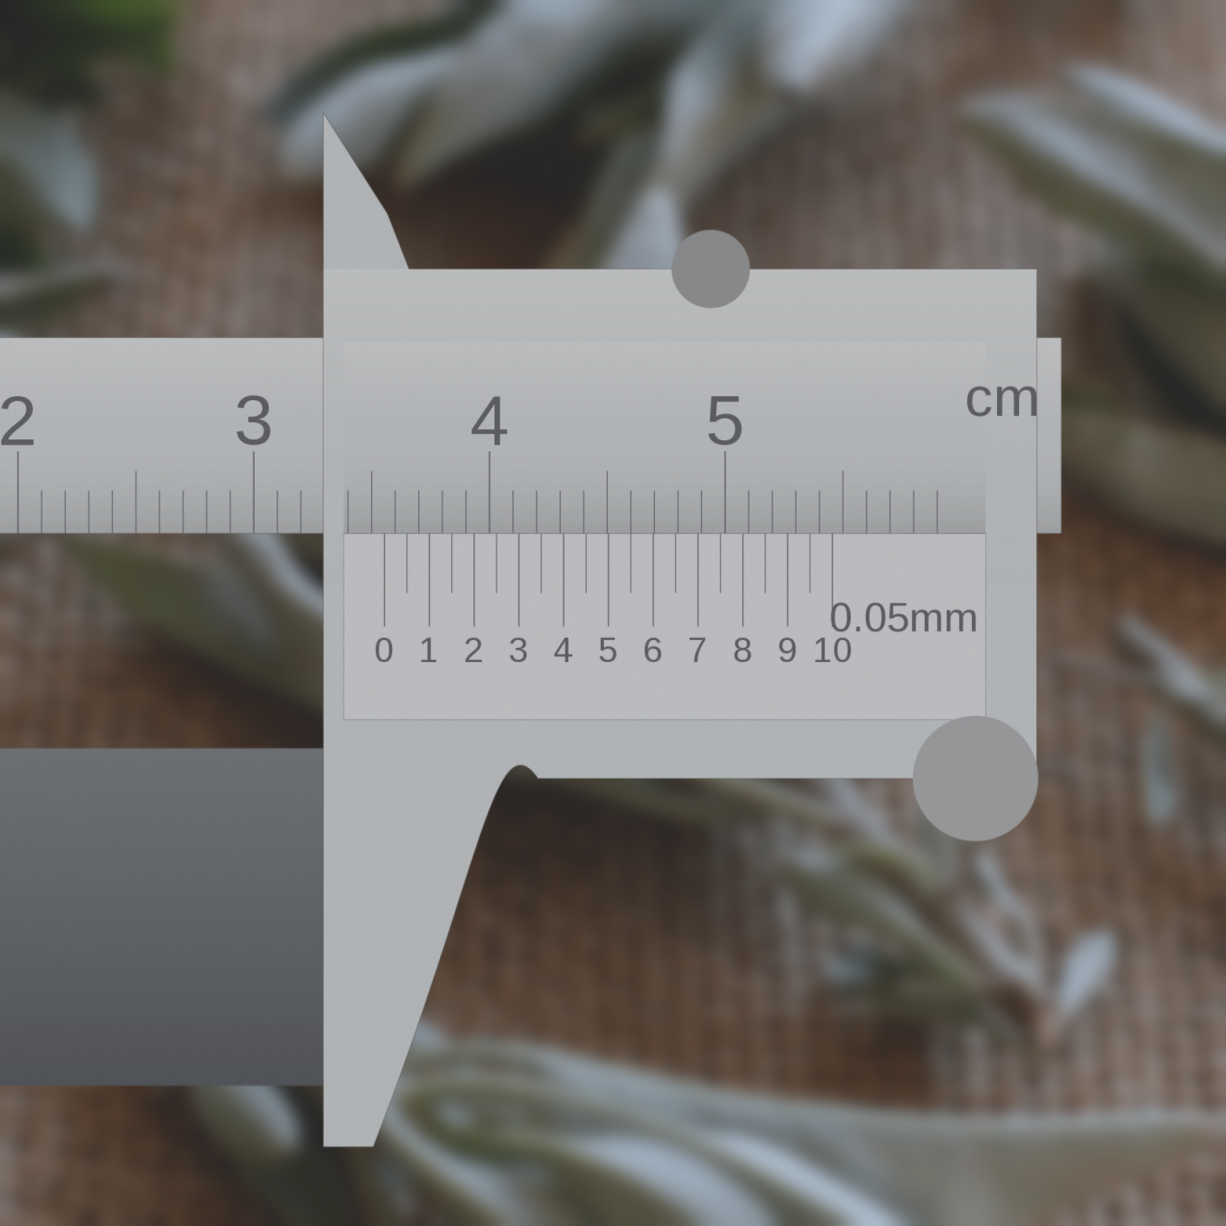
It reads **35.55** mm
